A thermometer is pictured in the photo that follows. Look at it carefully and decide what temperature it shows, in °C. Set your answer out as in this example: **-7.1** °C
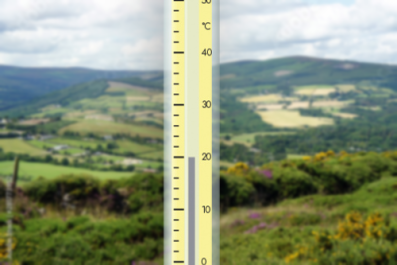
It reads **20** °C
